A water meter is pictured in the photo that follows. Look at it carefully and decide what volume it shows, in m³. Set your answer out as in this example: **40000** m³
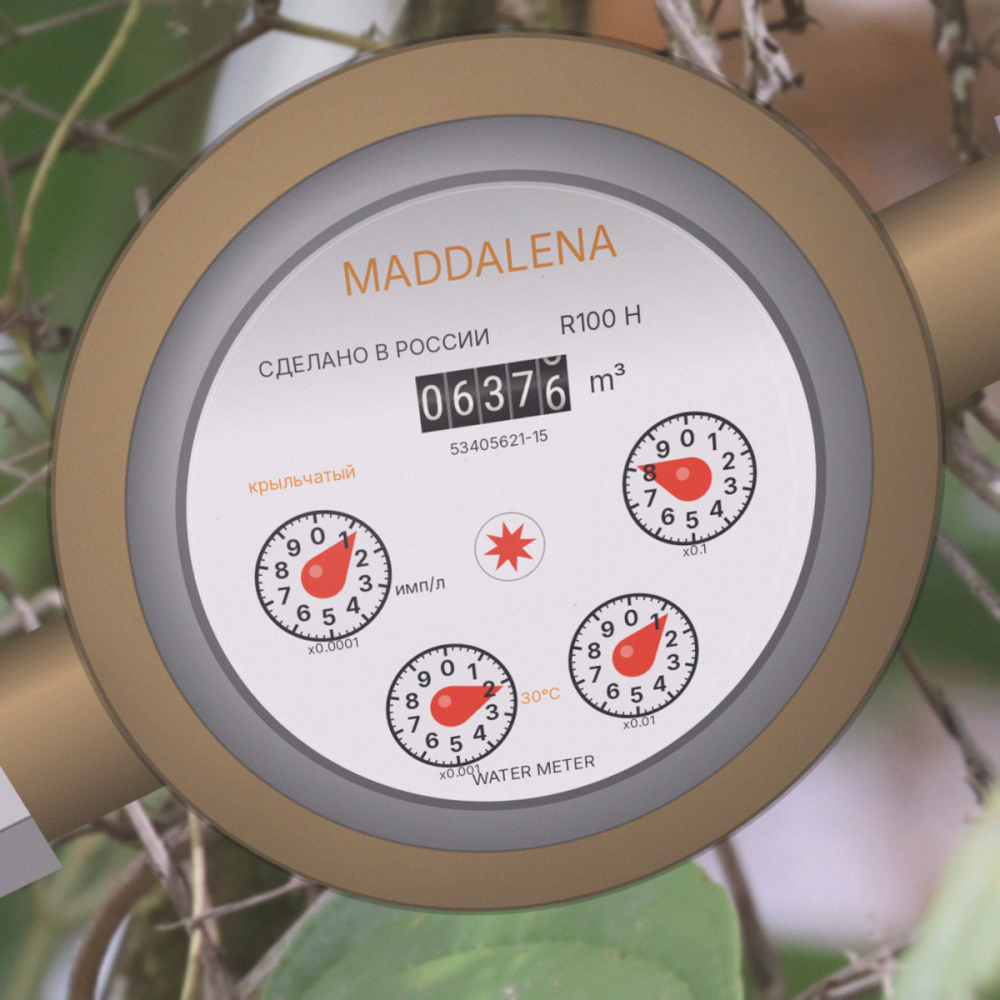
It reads **6375.8121** m³
